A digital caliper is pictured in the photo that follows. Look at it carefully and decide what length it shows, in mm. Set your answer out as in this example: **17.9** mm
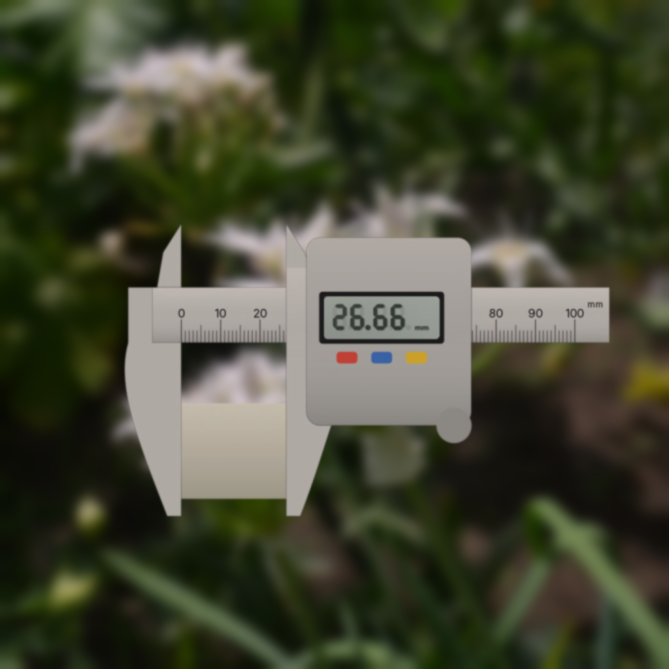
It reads **26.66** mm
